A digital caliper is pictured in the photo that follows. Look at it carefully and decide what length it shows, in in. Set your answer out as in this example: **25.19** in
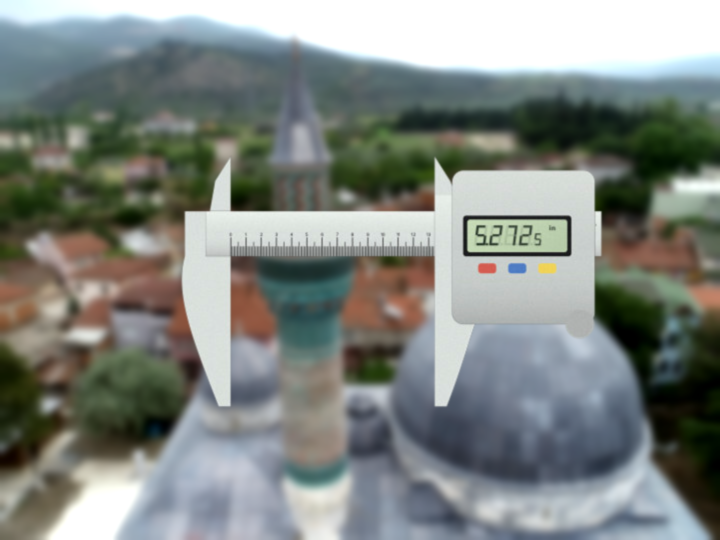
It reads **5.2725** in
